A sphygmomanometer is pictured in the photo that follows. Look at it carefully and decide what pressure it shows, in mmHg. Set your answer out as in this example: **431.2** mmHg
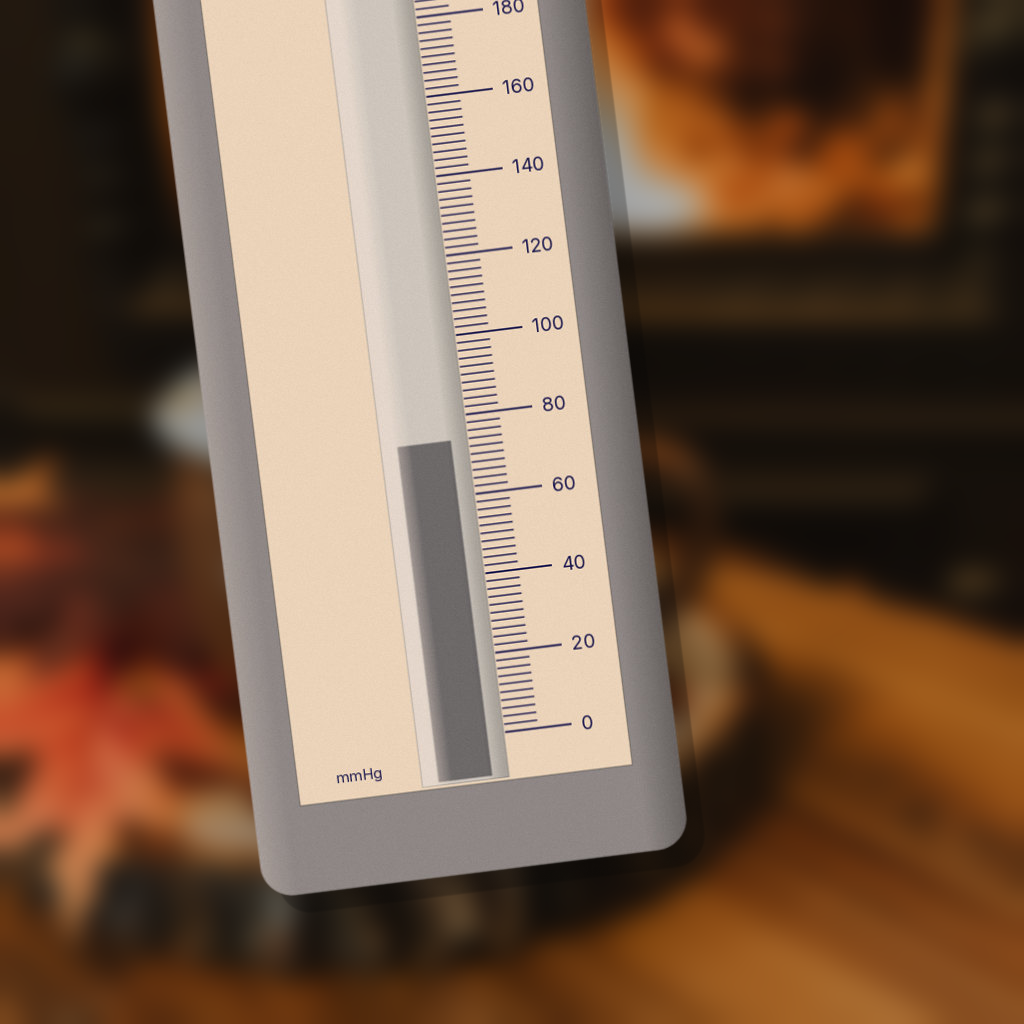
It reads **74** mmHg
